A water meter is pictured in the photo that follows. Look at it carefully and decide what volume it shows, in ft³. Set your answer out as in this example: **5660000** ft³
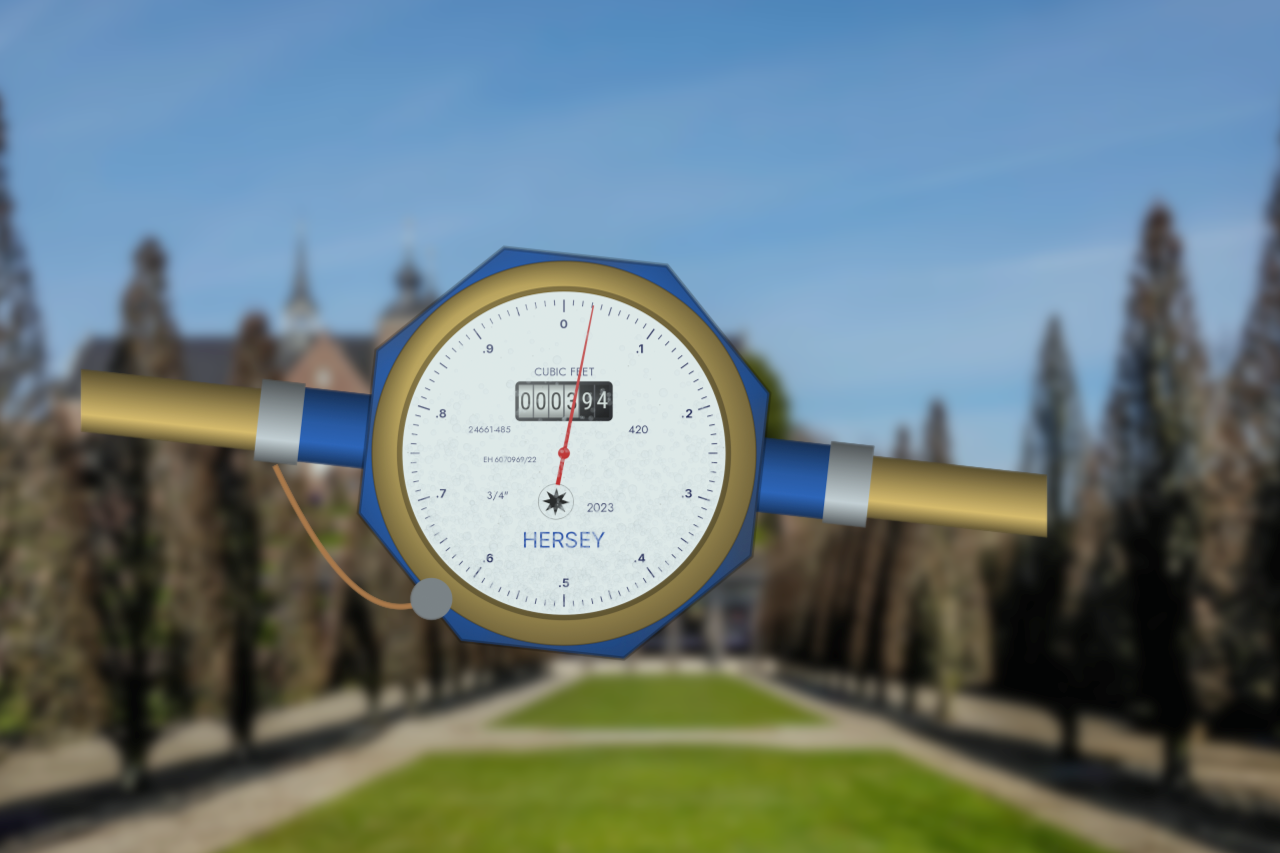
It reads **394.03** ft³
